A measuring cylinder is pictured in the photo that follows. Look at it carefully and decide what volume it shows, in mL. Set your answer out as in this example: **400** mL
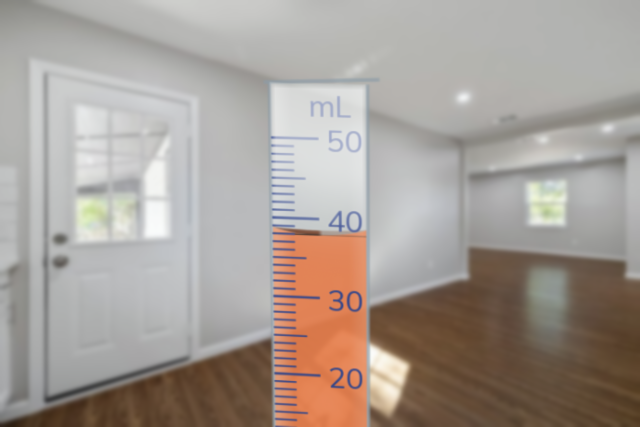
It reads **38** mL
